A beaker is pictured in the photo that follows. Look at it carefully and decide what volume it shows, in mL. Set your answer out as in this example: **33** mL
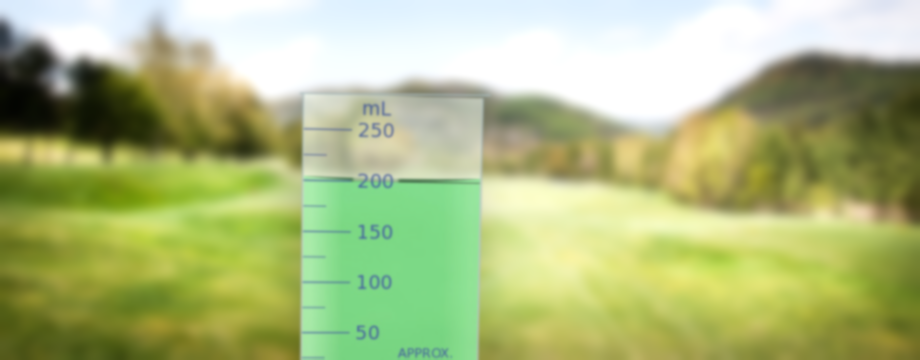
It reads **200** mL
